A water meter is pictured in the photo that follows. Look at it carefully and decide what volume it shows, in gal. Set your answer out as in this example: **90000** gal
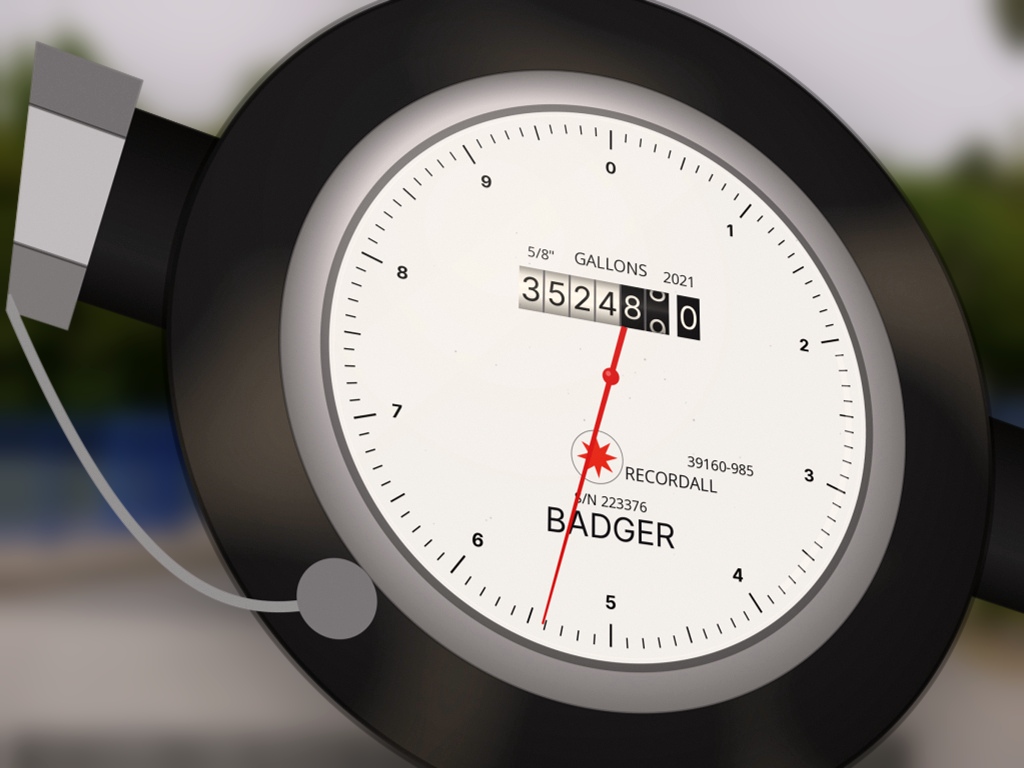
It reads **3524885.4** gal
